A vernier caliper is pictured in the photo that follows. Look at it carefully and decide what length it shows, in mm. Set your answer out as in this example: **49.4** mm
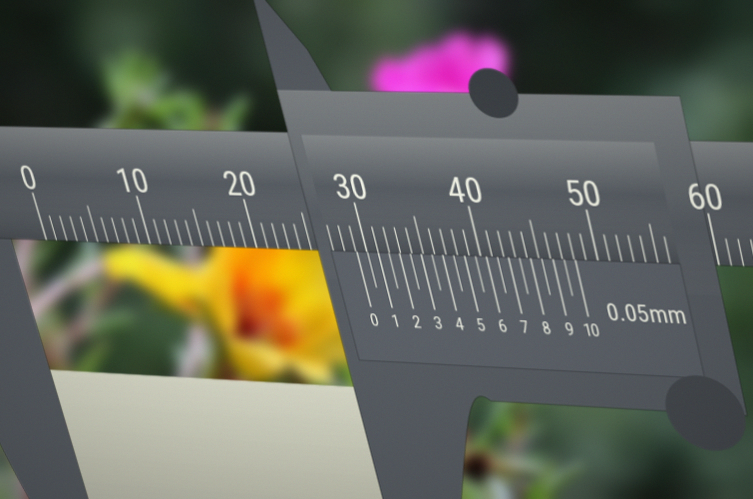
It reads **29.1** mm
